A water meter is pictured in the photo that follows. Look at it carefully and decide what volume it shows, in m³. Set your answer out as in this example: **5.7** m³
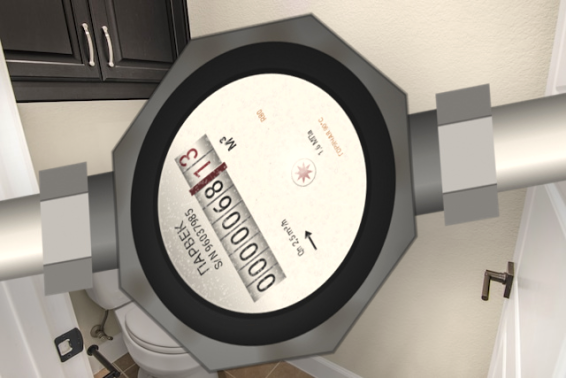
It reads **68.13** m³
